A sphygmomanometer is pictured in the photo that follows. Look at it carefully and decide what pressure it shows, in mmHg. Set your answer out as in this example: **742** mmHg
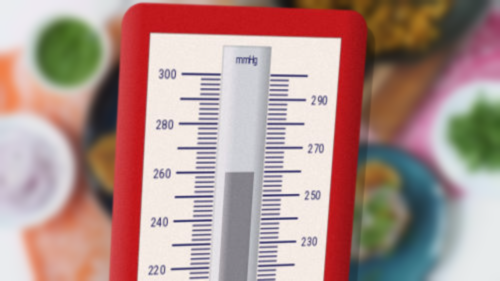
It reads **260** mmHg
